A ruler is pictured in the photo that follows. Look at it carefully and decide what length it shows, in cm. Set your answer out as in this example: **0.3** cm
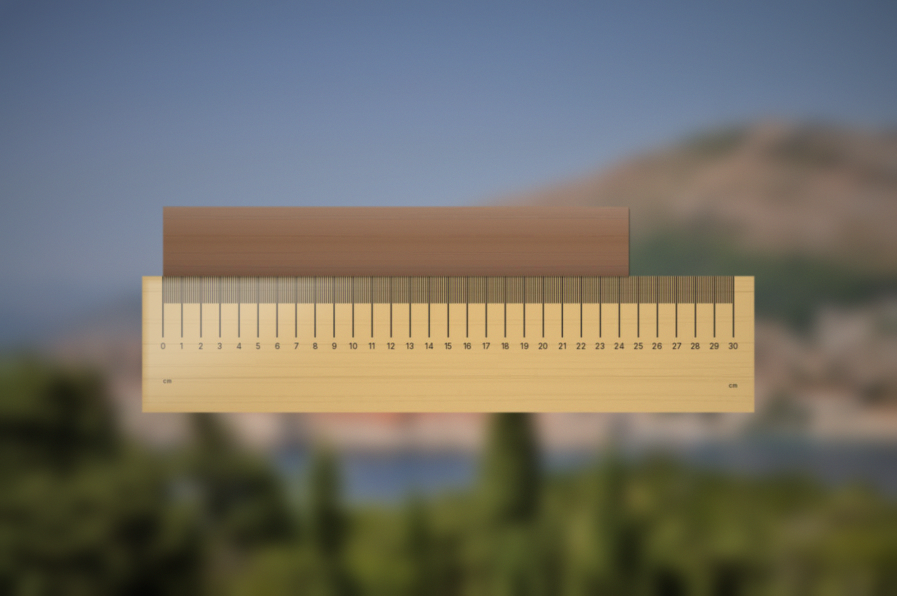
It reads **24.5** cm
